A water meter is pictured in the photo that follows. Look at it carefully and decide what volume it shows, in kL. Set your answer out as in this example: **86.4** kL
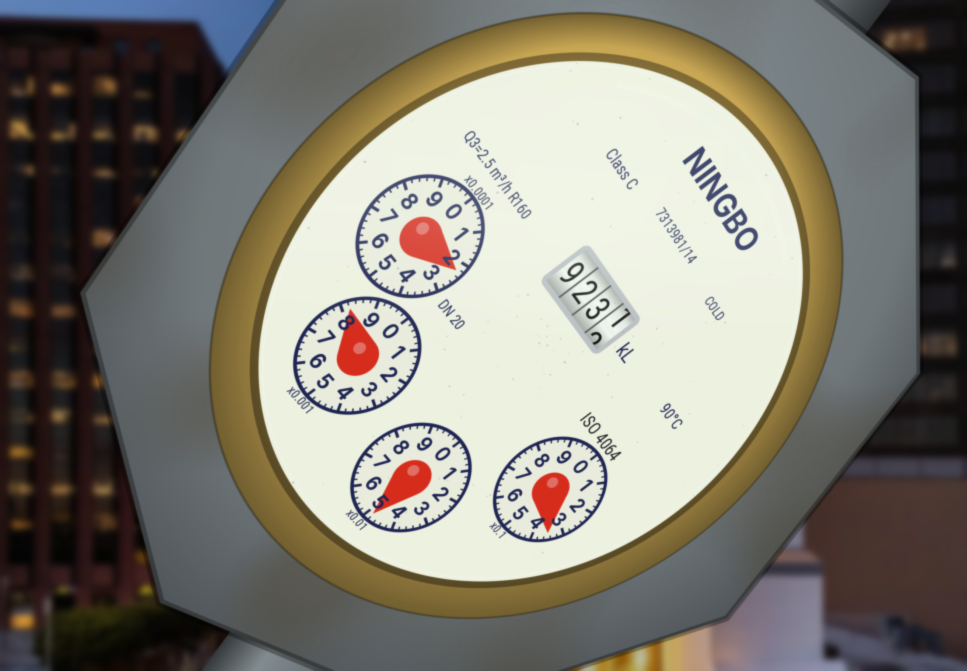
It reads **9231.3482** kL
